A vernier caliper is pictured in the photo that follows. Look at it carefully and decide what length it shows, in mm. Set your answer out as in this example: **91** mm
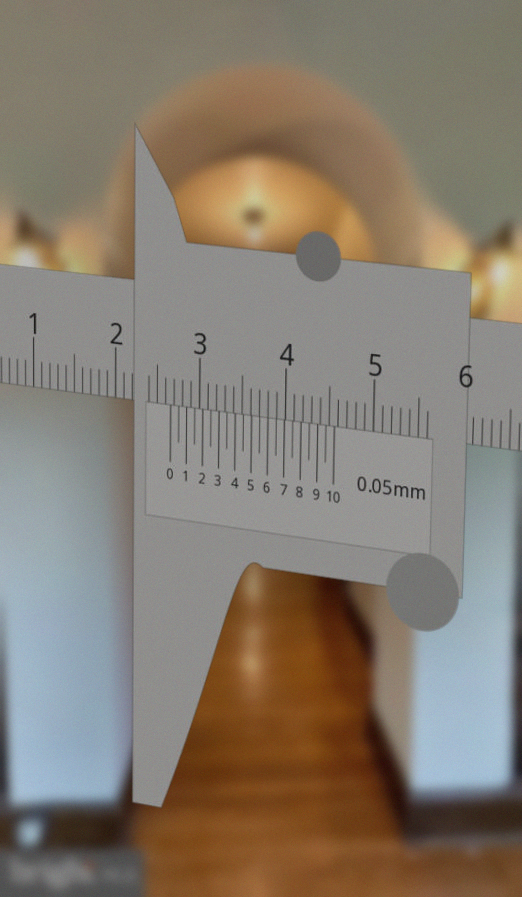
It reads **26.6** mm
